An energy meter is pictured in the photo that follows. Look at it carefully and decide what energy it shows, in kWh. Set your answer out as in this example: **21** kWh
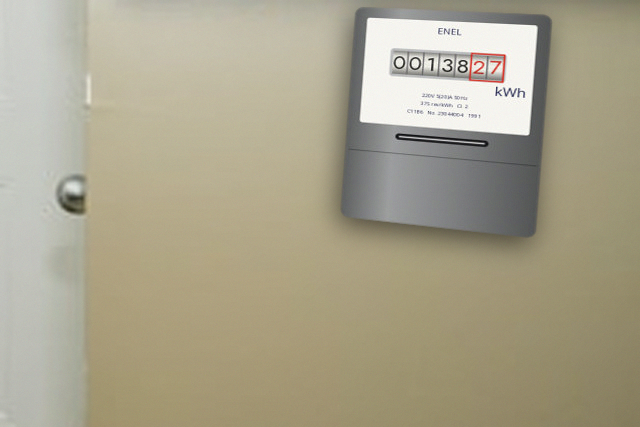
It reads **138.27** kWh
